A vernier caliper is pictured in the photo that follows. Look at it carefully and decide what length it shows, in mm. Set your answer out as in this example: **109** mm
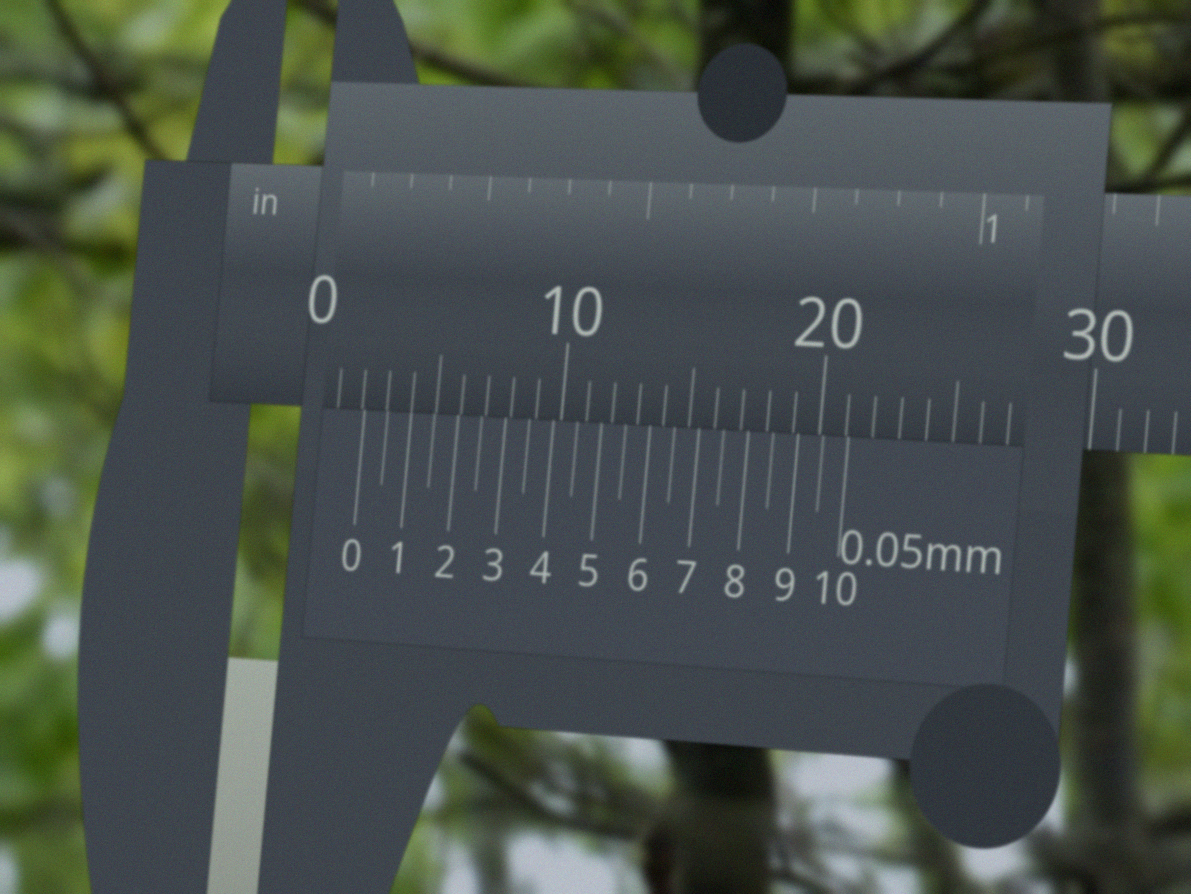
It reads **2.1** mm
